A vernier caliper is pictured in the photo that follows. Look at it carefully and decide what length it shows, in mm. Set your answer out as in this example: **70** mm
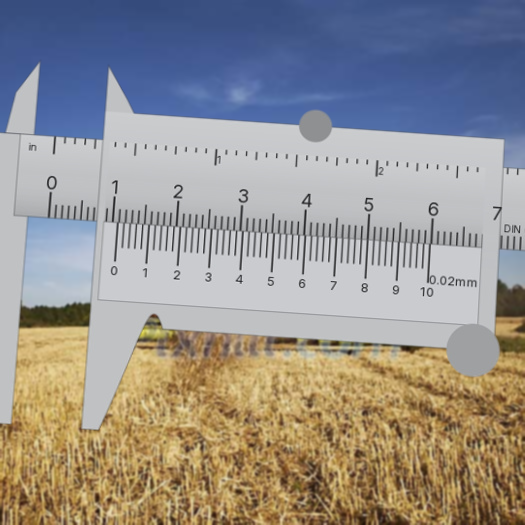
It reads **10.8** mm
